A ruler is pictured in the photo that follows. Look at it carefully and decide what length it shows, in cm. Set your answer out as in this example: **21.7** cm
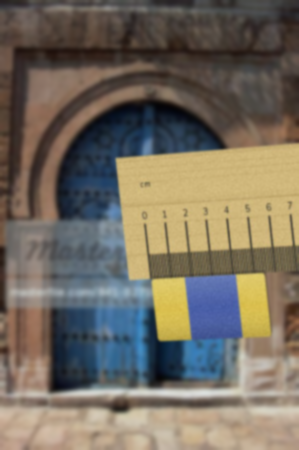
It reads **5.5** cm
